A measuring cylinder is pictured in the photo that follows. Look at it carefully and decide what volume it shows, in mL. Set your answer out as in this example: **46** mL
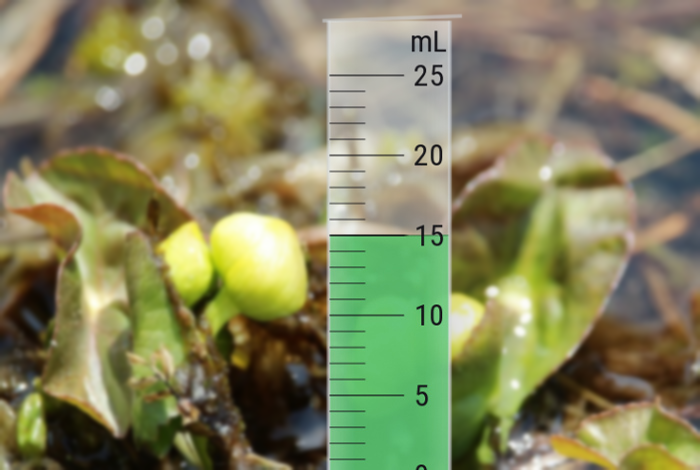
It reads **15** mL
